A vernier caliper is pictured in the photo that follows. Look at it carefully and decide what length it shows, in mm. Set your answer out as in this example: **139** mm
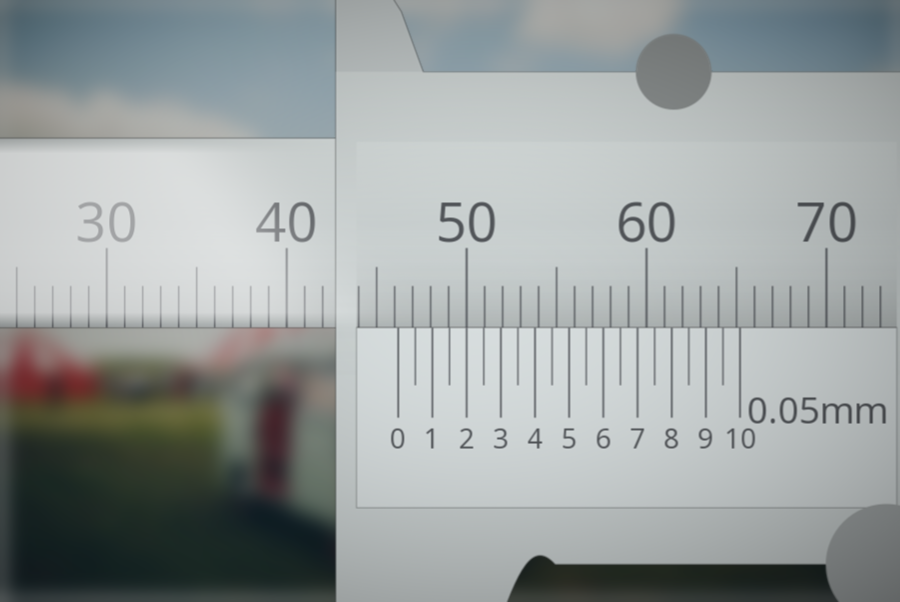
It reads **46.2** mm
